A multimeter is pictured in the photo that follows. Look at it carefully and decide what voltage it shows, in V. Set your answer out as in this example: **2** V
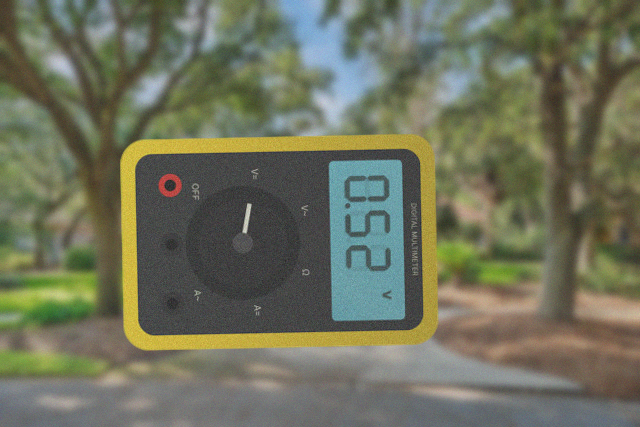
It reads **0.52** V
